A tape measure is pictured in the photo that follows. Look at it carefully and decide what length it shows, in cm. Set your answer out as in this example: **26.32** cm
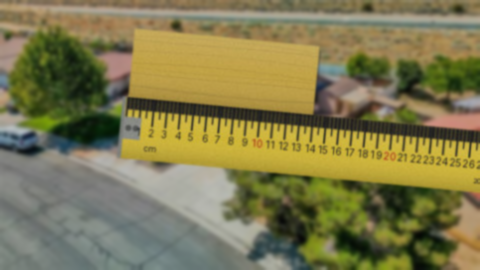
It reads **14** cm
